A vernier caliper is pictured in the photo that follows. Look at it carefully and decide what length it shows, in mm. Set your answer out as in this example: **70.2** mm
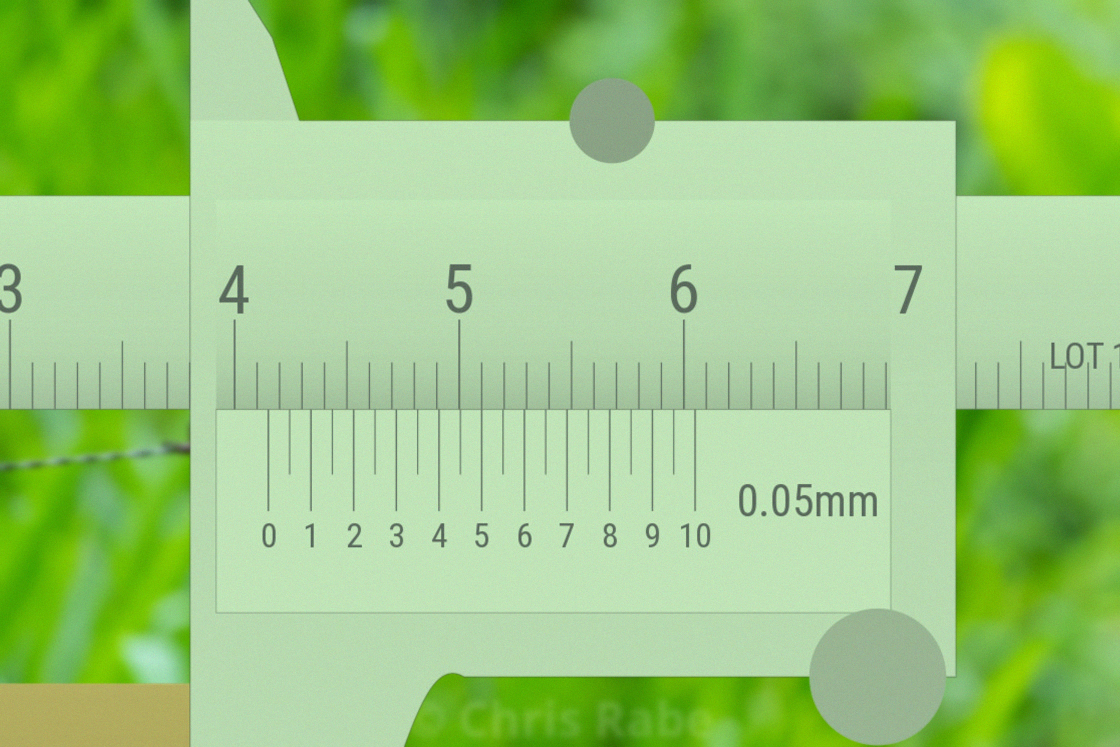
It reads **41.5** mm
